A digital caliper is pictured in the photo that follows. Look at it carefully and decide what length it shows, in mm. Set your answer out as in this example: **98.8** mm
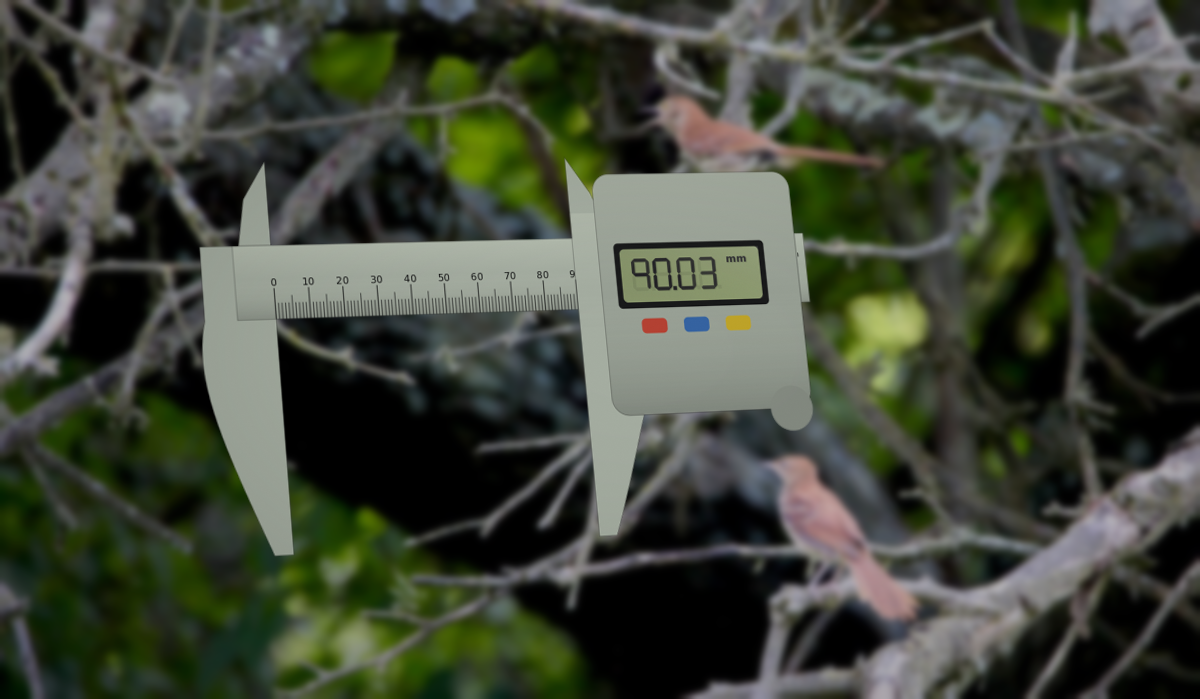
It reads **90.03** mm
